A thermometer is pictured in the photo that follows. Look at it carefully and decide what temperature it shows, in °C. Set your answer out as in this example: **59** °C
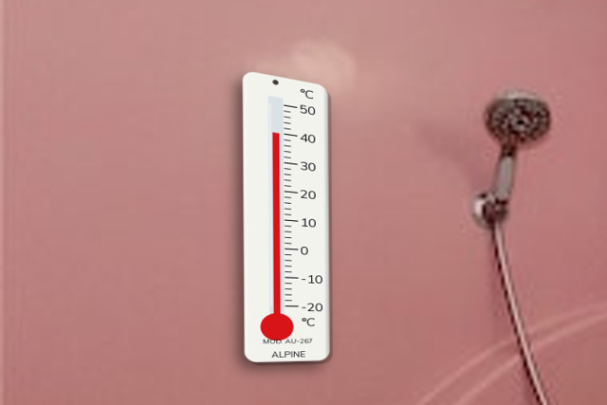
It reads **40** °C
